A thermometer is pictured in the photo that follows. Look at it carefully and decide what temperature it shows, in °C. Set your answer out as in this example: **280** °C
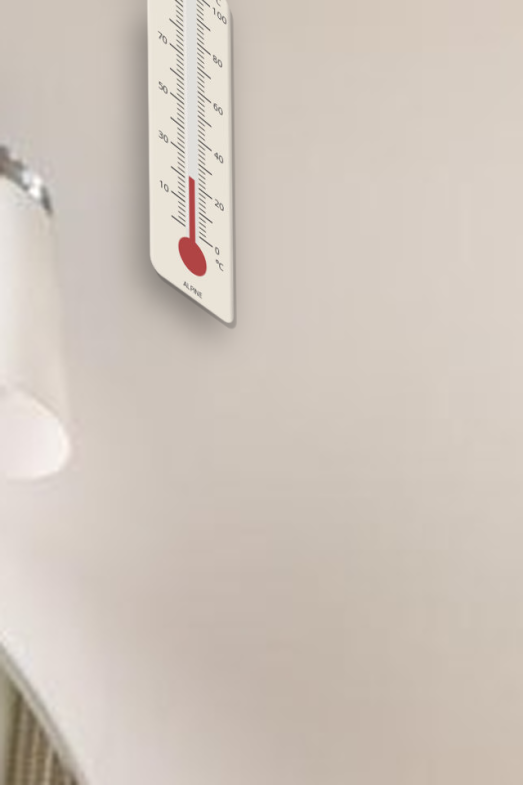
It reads **22** °C
